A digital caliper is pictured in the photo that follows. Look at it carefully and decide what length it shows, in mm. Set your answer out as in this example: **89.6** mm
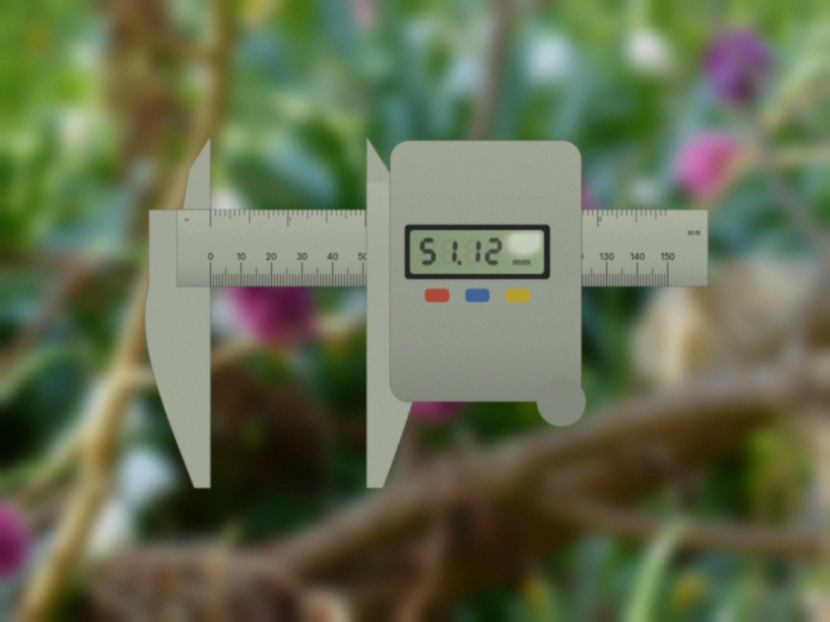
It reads **51.12** mm
